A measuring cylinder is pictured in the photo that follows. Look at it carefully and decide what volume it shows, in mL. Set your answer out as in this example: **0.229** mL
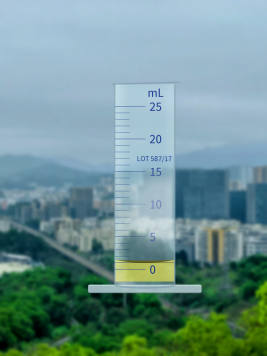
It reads **1** mL
